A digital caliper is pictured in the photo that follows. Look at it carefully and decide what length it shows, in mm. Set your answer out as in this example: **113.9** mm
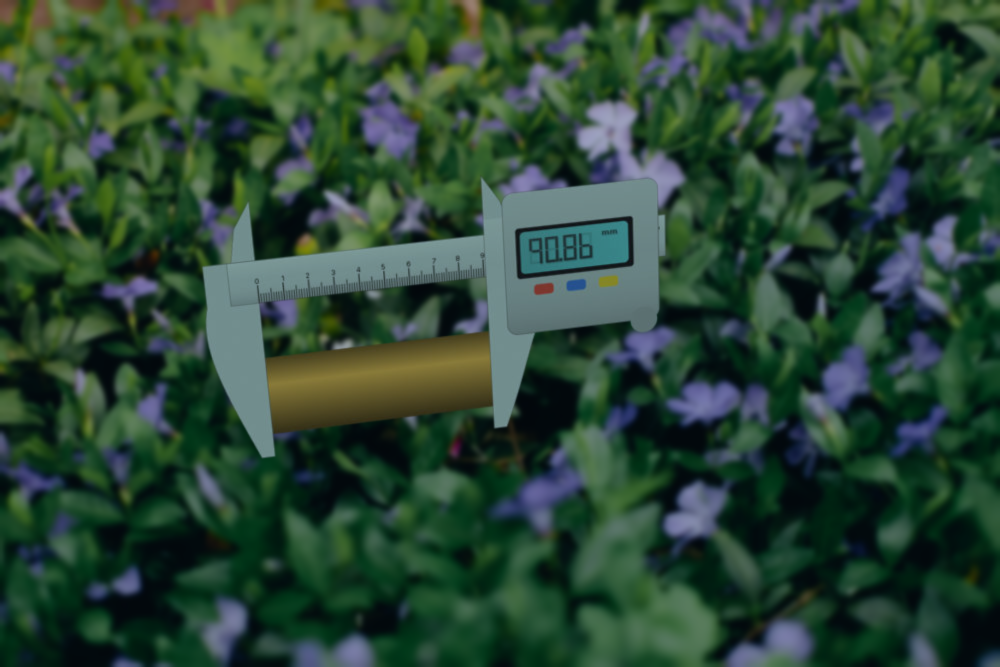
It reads **90.86** mm
